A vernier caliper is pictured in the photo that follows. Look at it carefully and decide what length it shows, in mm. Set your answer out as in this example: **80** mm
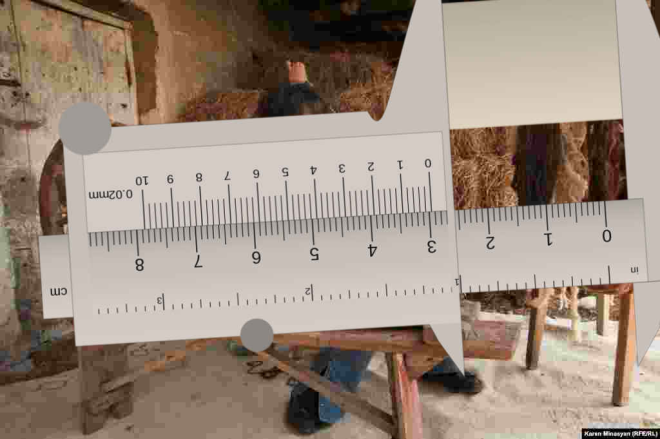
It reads **29.6** mm
